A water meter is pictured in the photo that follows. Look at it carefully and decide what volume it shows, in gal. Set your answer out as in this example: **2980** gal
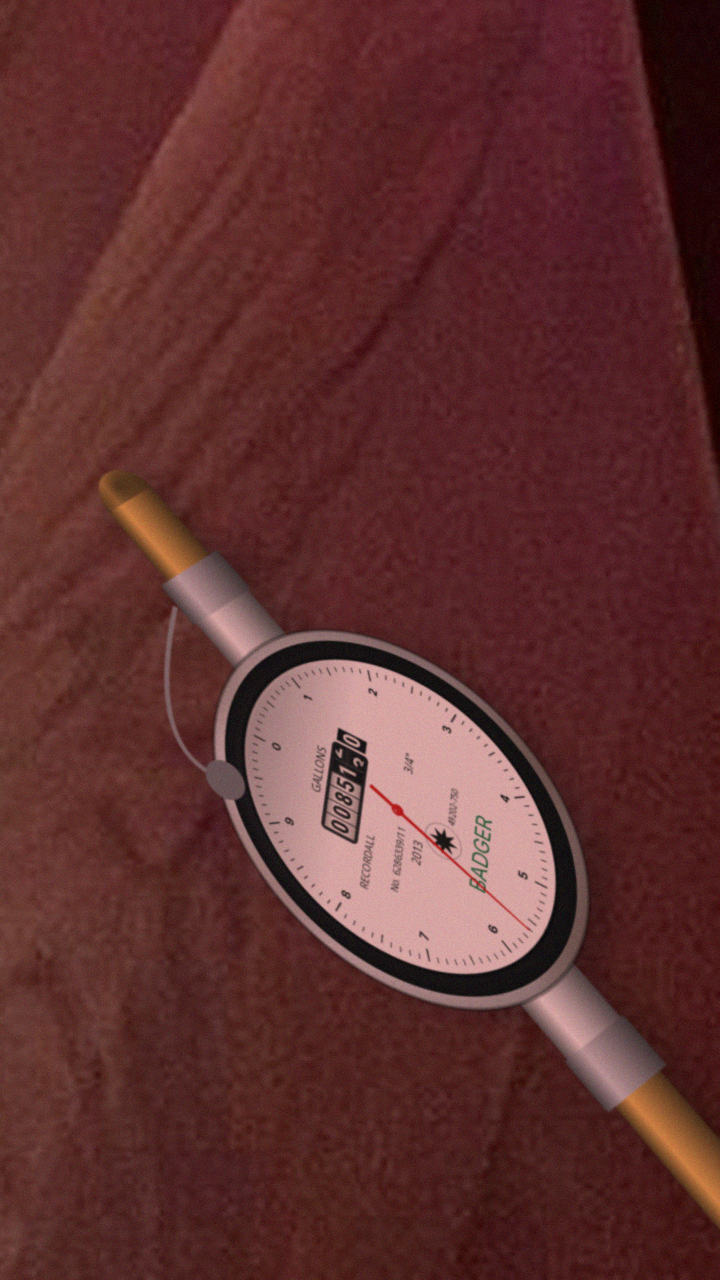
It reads **85125.6** gal
